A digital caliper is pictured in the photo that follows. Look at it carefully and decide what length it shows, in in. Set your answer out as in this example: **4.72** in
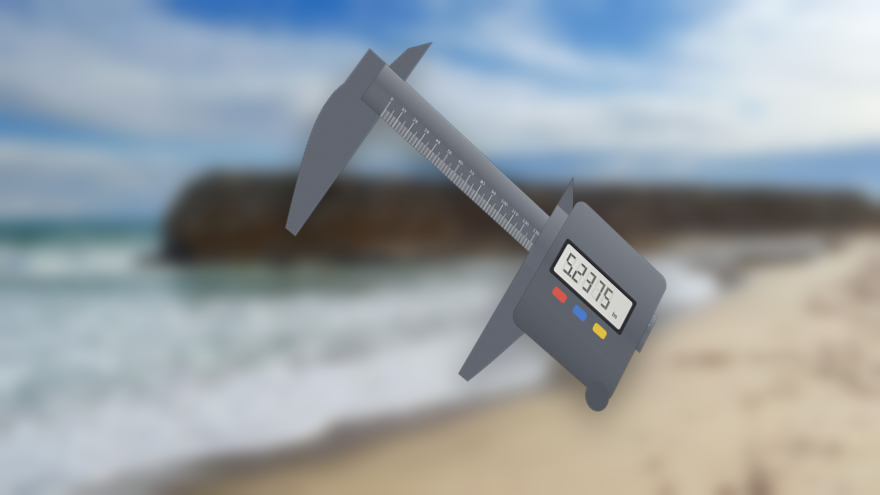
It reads **5.2375** in
